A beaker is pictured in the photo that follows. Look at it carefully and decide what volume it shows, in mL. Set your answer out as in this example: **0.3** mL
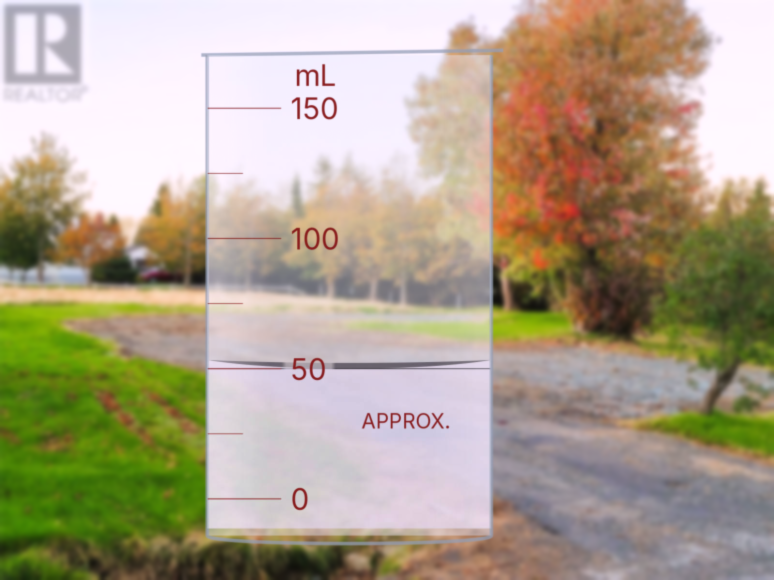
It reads **50** mL
